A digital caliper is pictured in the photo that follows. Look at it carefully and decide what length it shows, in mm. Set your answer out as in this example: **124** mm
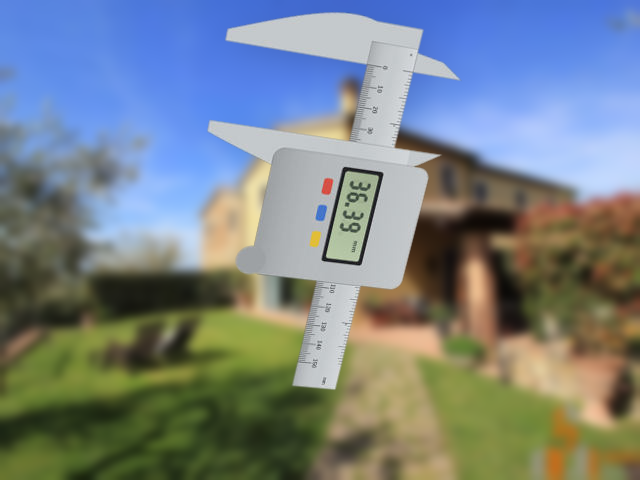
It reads **36.39** mm
